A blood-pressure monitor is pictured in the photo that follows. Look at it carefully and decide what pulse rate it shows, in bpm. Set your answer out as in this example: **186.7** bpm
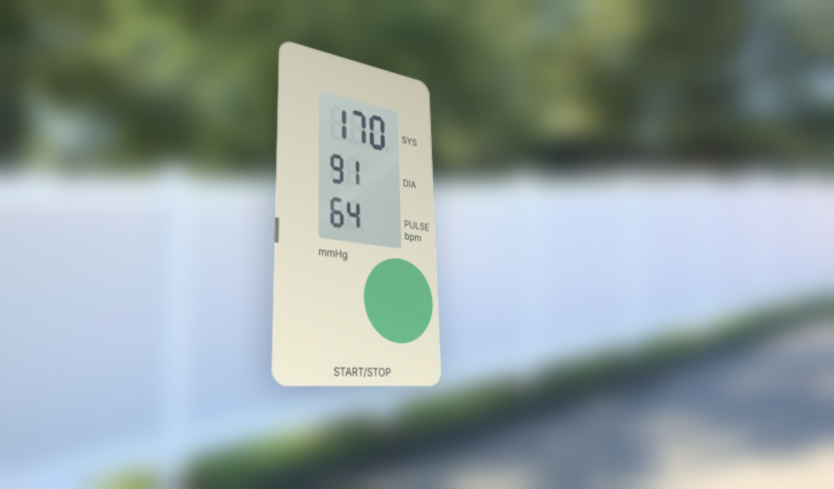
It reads **64** bpm
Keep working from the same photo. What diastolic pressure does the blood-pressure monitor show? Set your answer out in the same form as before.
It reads **91** mmHg
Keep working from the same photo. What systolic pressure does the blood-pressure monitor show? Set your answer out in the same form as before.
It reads **170** mmHg
